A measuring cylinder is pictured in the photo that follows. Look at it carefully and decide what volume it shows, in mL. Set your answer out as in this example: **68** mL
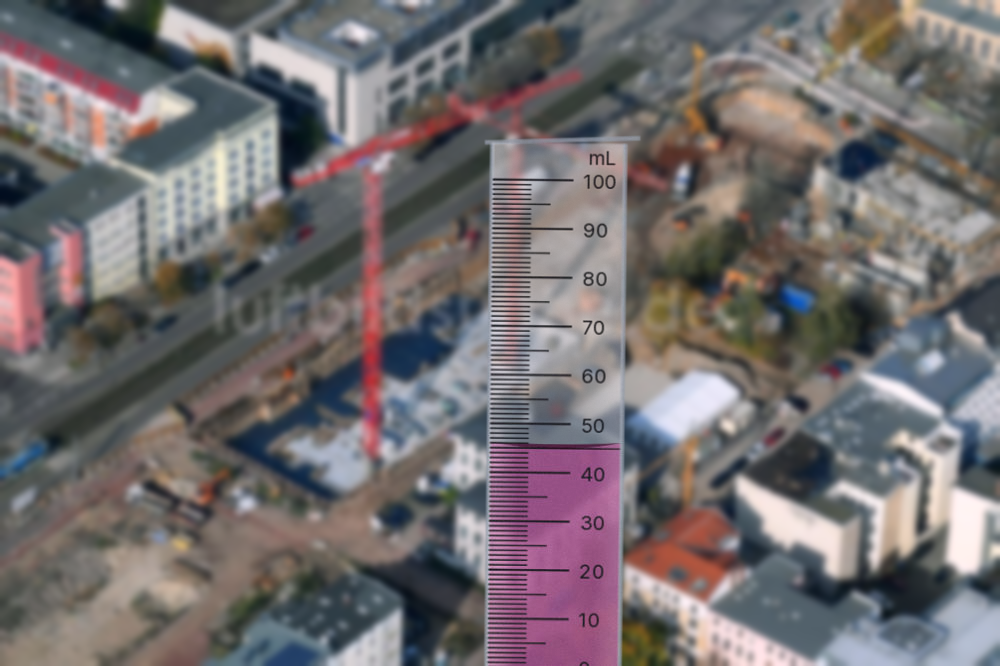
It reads **45** mL
